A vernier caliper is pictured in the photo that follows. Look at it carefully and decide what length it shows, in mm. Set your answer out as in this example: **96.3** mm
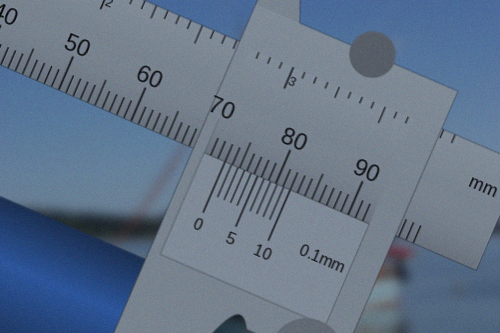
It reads **73.0** mm
